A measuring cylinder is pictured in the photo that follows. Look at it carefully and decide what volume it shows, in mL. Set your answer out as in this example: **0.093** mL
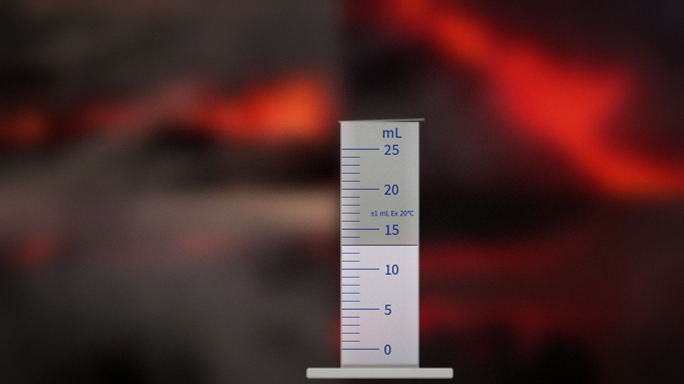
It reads **13** mL
